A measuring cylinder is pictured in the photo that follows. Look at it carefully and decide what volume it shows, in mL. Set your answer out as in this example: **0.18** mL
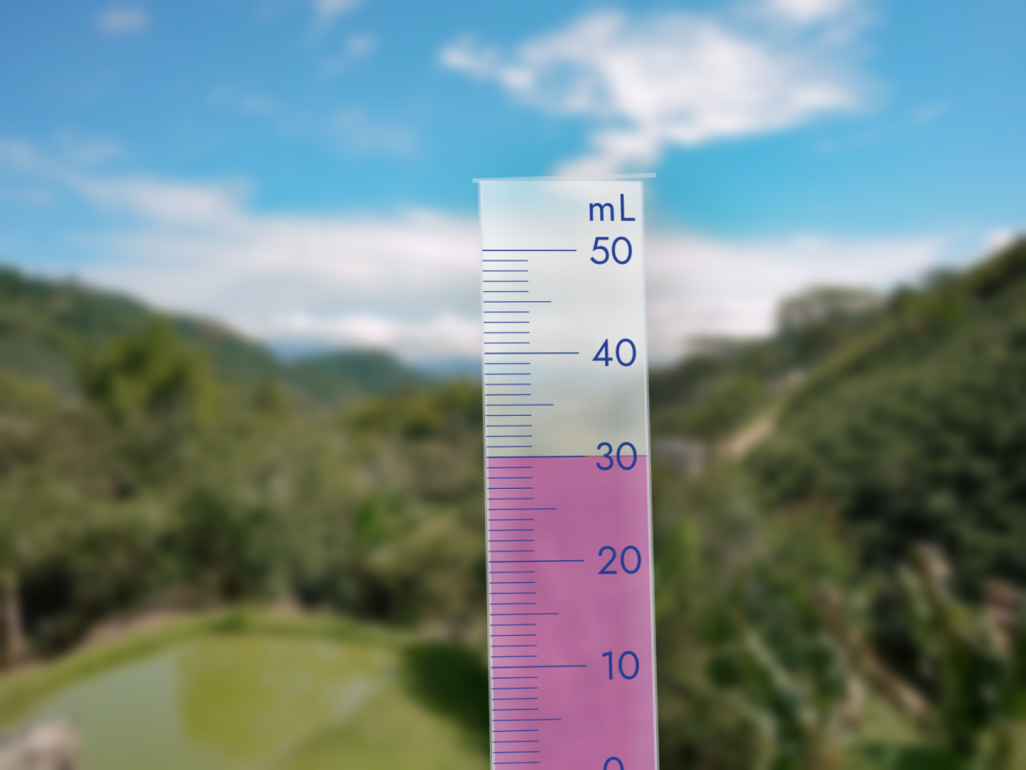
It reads **30** mL
